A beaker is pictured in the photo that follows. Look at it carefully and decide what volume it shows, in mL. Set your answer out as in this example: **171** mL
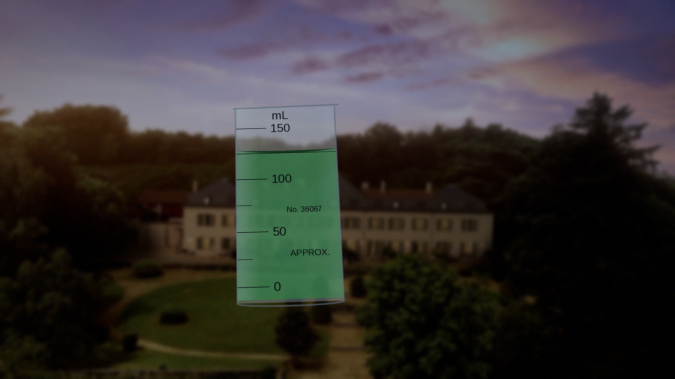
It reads **125** mL
